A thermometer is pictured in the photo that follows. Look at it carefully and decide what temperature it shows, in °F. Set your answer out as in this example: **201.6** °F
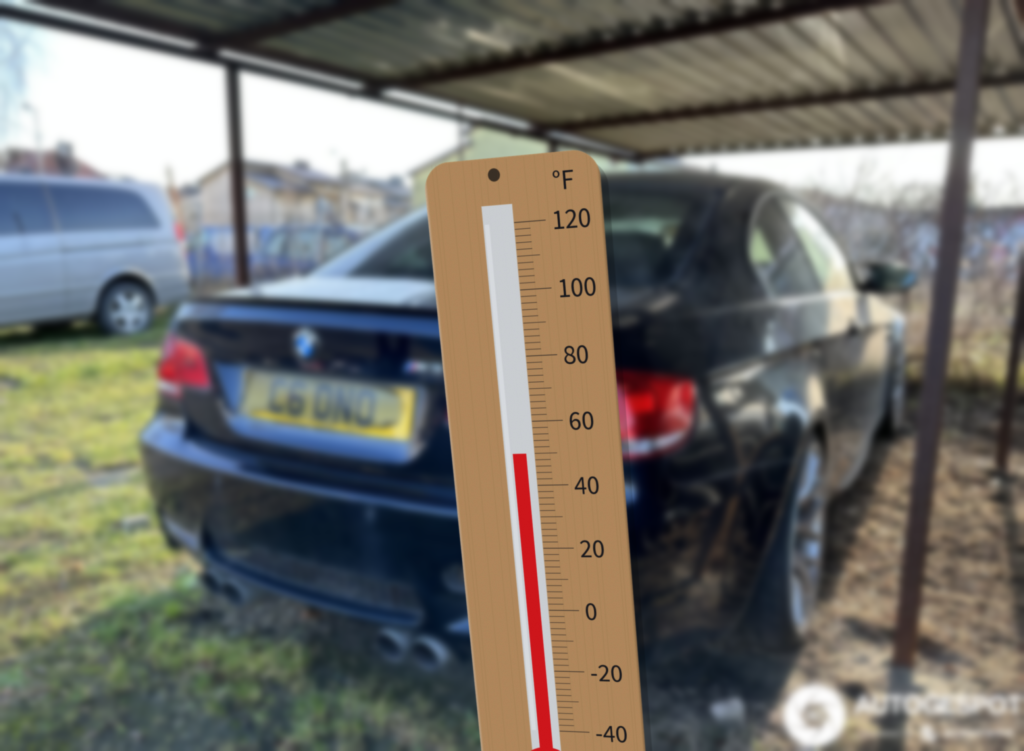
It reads **50** °F
